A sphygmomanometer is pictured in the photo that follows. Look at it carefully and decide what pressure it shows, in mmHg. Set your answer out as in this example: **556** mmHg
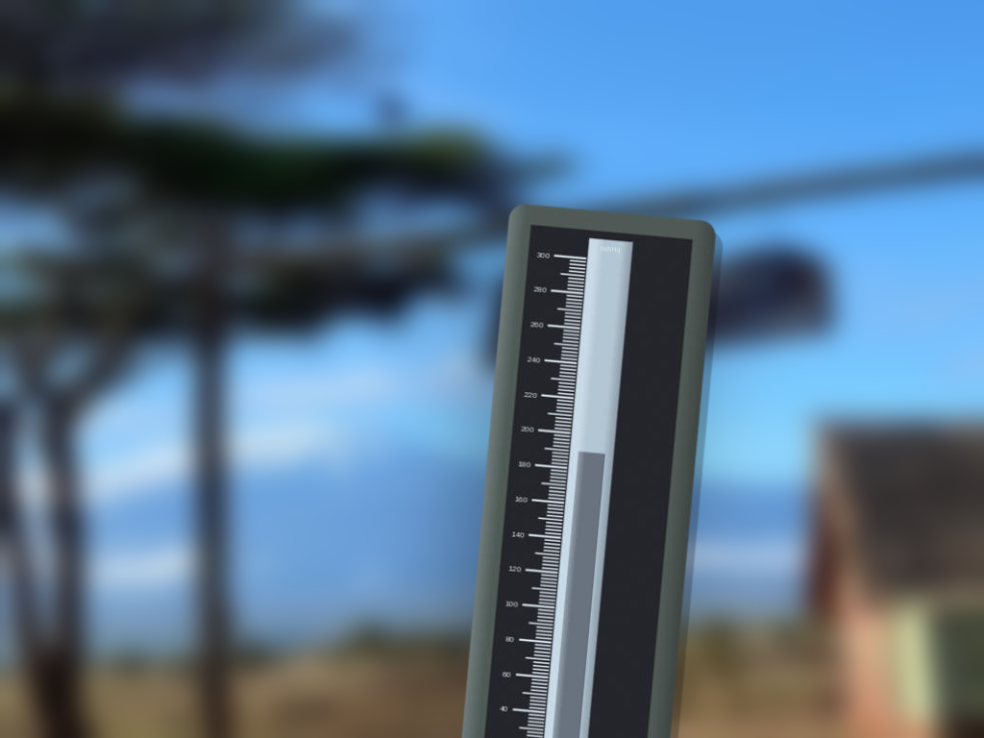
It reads **190** mmHg
